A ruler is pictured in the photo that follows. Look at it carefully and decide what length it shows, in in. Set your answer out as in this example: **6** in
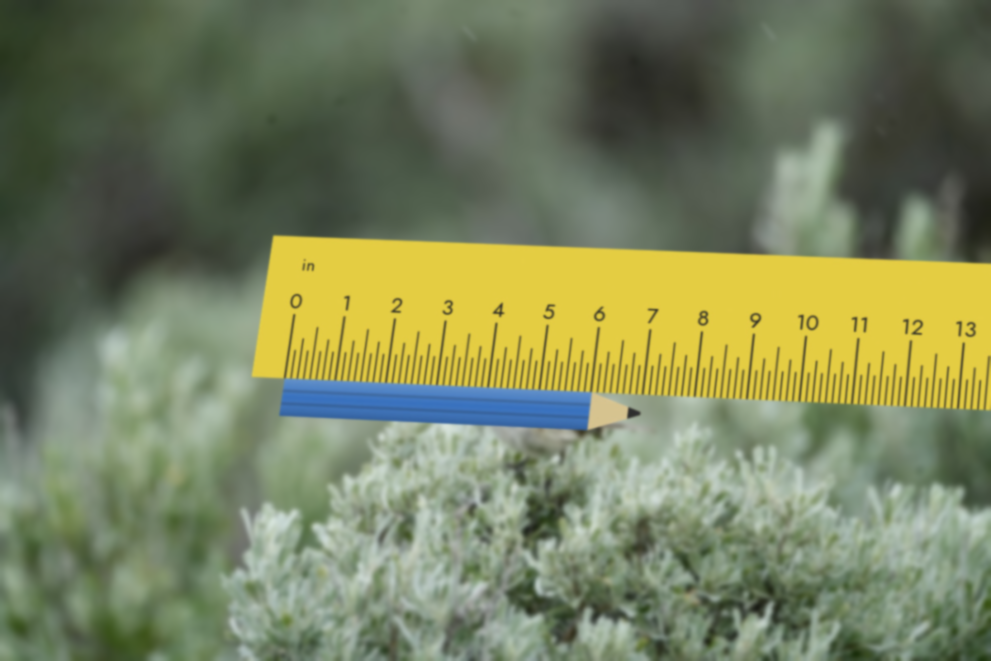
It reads **7** in
